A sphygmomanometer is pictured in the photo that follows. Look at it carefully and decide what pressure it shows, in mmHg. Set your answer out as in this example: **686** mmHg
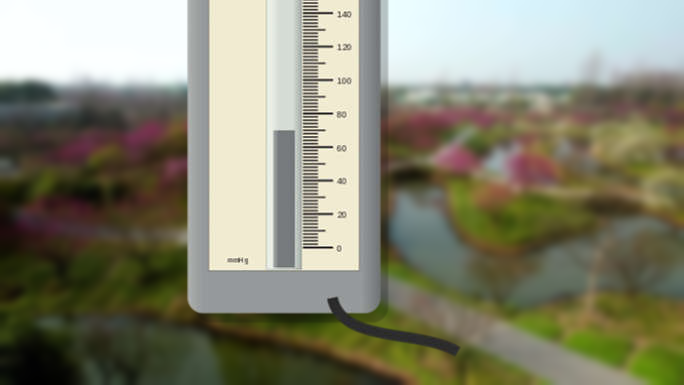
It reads **70** mmHg
